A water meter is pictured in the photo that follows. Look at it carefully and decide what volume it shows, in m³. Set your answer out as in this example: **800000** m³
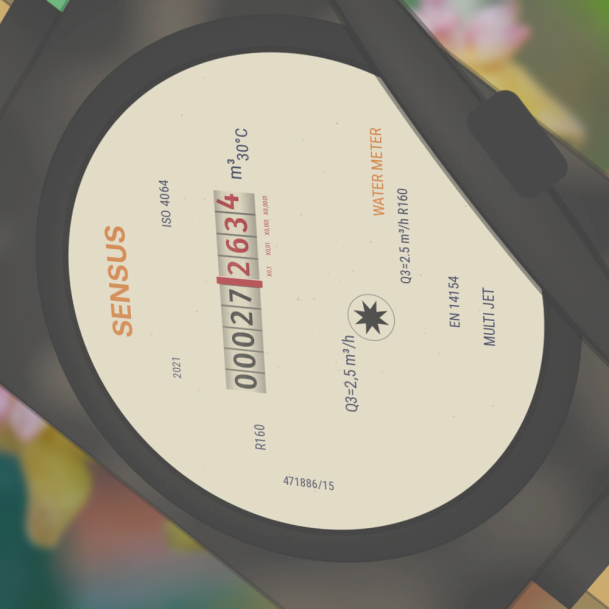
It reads **27.2634** m³
